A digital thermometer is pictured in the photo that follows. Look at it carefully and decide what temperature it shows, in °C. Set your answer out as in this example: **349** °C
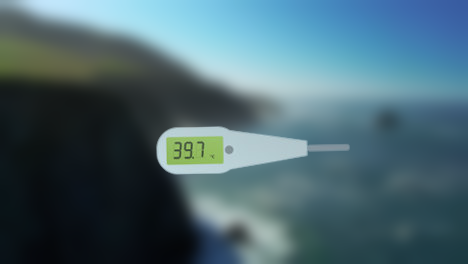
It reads **39.7** °C
